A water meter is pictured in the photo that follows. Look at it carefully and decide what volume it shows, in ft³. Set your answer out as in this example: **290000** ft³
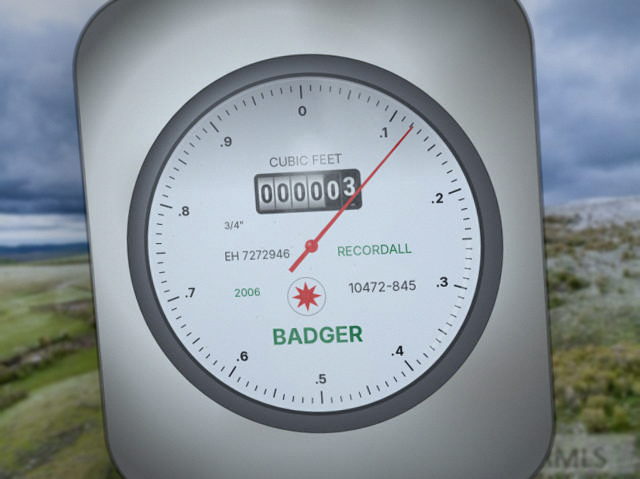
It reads **3.12** ft³
